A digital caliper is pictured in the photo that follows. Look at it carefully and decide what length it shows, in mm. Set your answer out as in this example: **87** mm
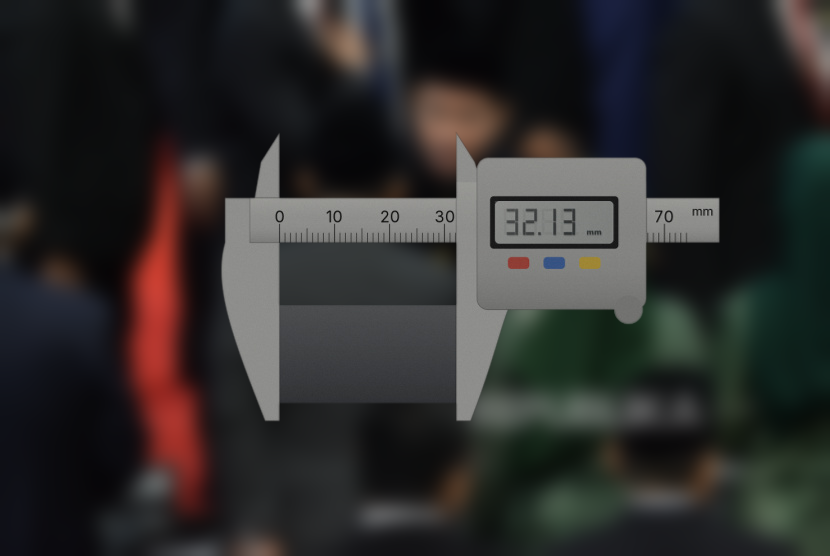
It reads **32.13** mm
